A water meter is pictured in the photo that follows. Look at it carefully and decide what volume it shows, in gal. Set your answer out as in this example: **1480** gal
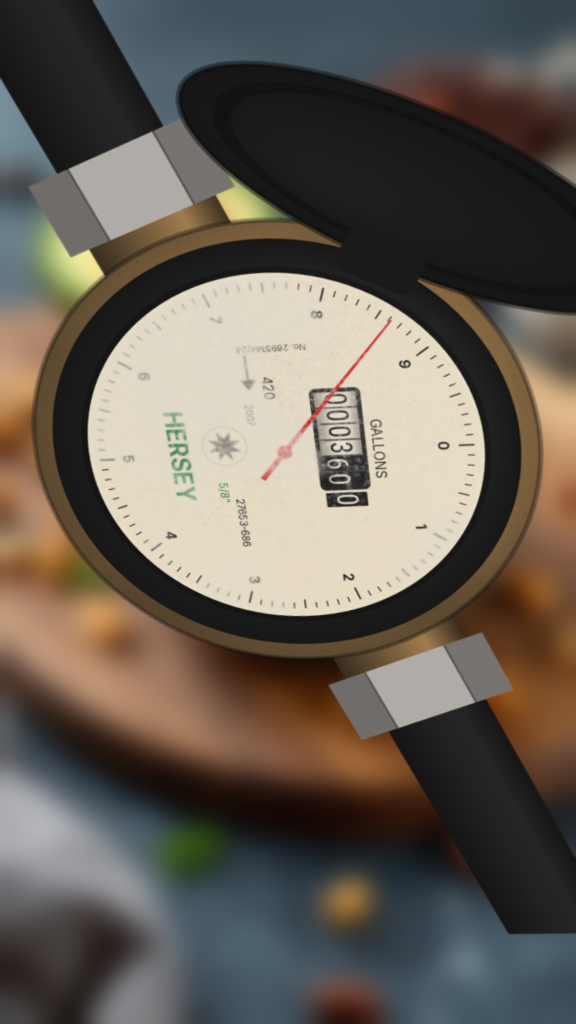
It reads **3598.6** gal
